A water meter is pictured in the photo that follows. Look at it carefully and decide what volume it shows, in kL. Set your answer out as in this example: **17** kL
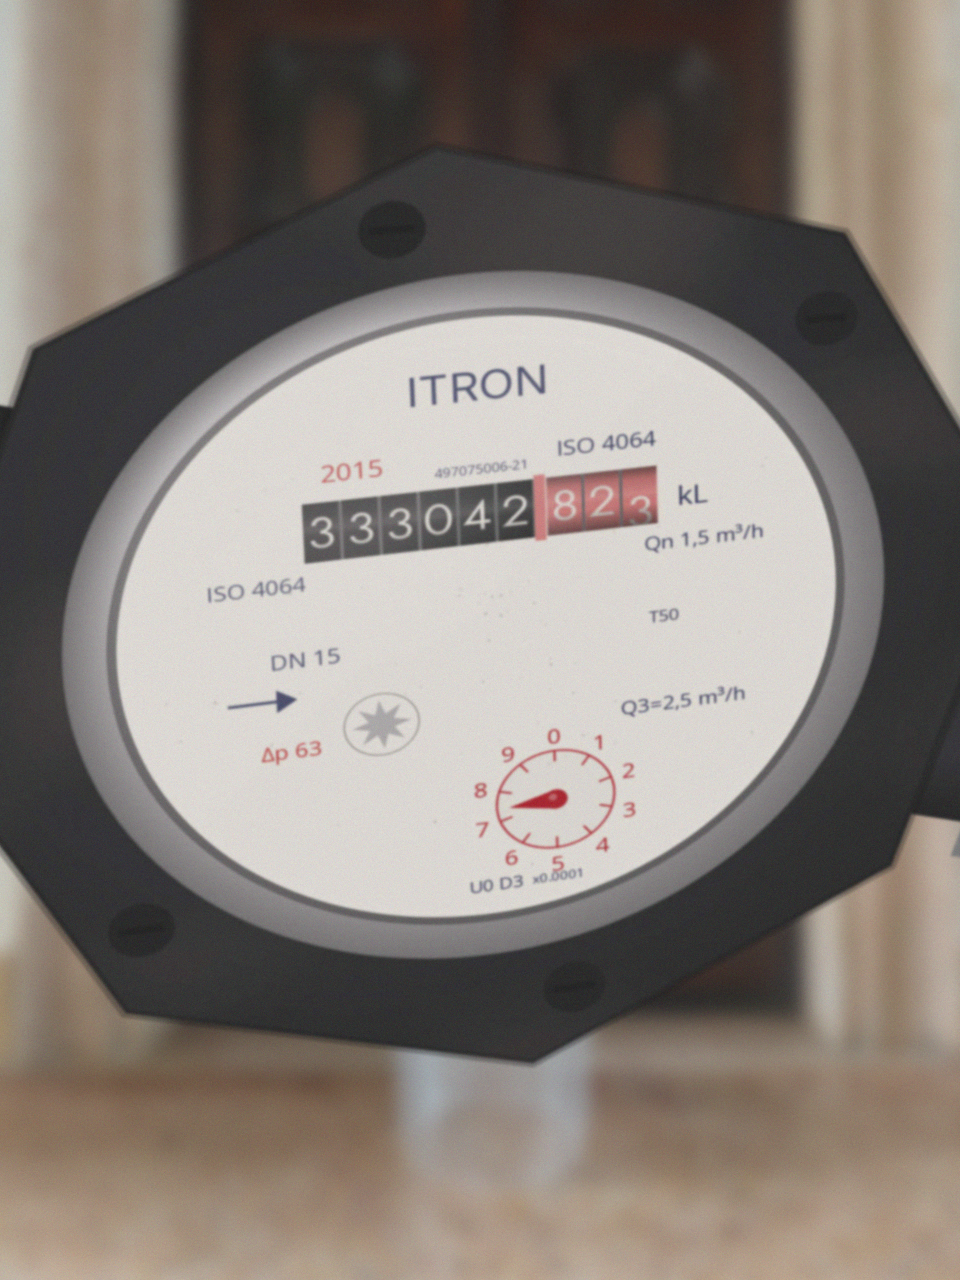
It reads **333042.8227** kL
